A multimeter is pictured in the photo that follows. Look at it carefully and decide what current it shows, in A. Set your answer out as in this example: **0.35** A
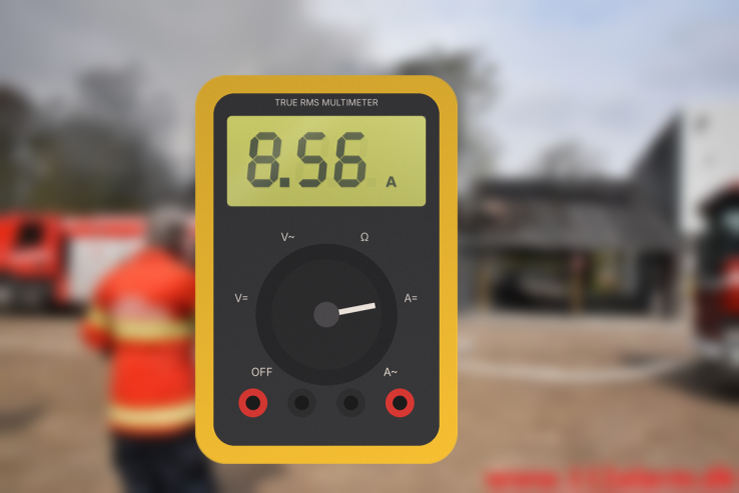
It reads **8.56** A
